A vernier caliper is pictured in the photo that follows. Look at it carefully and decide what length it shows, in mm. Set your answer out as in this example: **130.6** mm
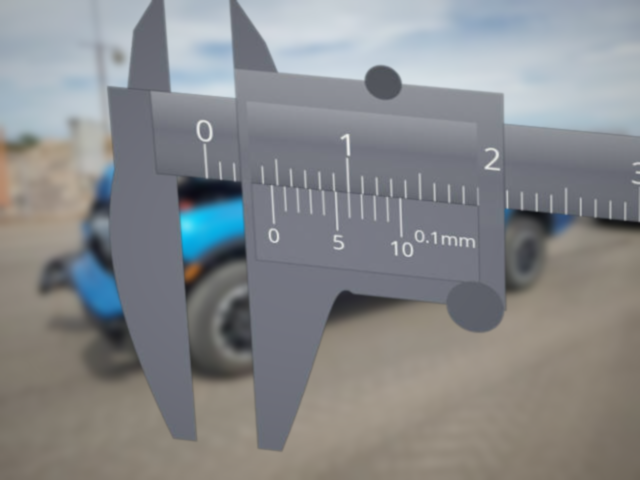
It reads **4.6** mm
